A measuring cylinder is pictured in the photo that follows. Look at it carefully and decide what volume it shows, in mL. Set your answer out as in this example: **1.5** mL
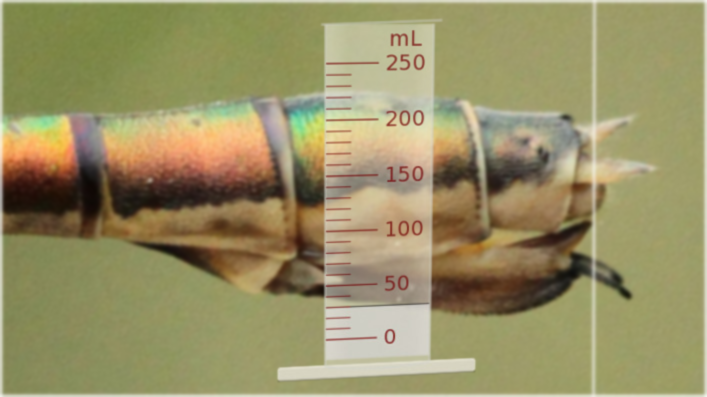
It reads **30** mL
